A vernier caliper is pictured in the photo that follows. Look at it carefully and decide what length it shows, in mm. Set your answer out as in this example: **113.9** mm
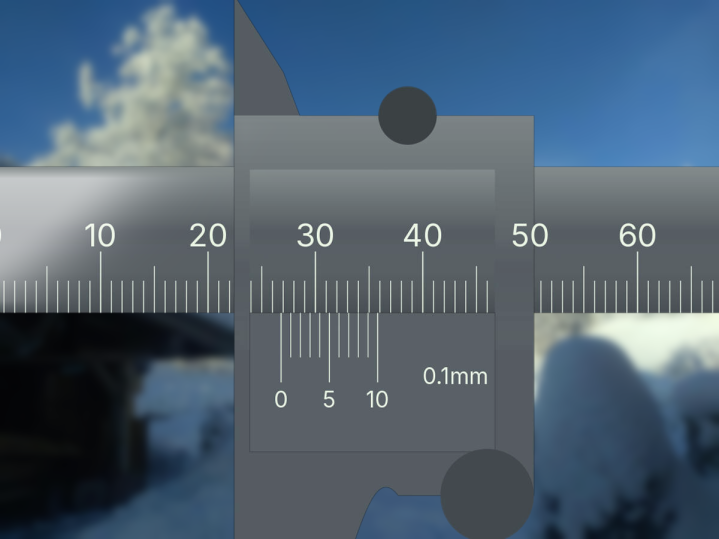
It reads **26.8** mm
